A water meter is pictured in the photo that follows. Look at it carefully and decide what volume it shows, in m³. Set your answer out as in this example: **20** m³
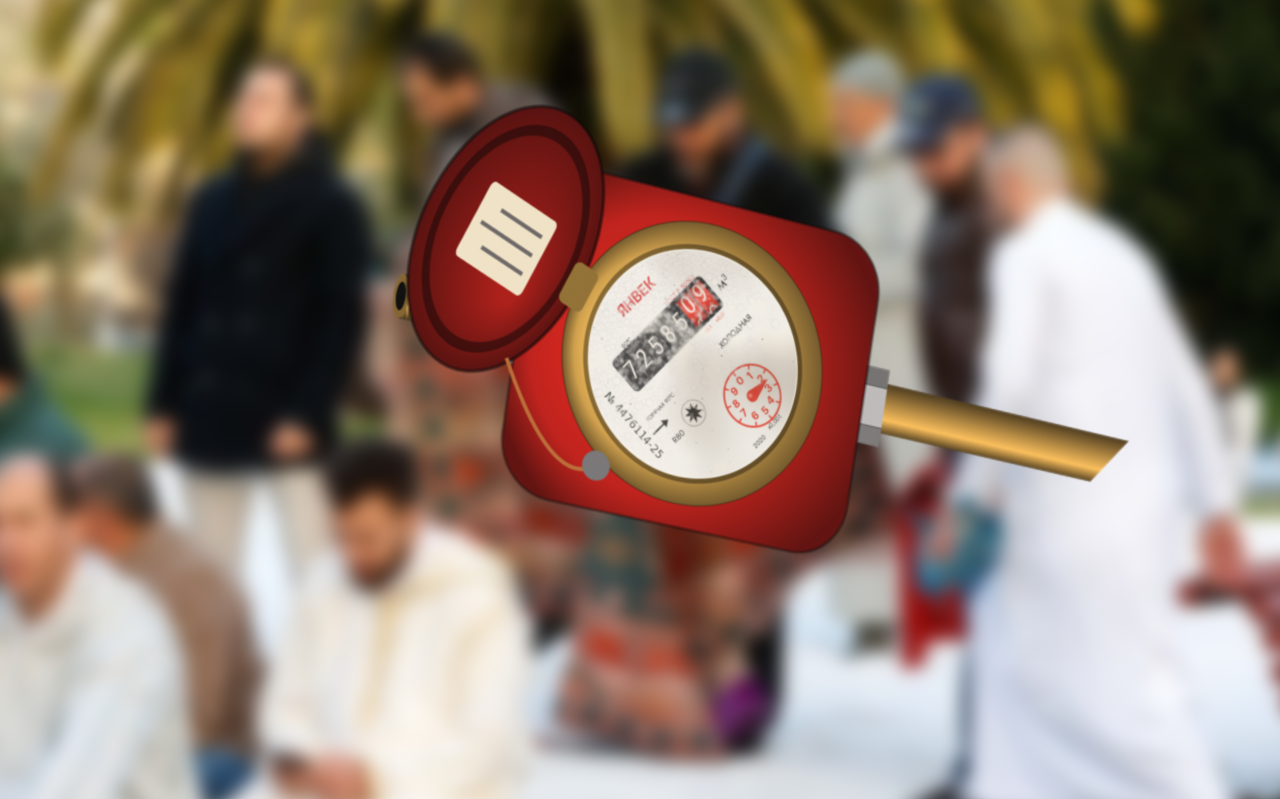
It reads **72585.092** m³
